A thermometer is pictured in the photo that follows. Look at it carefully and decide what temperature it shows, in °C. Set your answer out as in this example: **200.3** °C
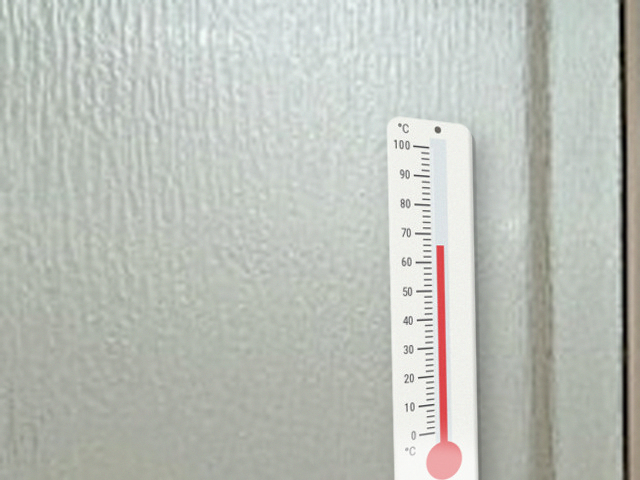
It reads **66** °C
